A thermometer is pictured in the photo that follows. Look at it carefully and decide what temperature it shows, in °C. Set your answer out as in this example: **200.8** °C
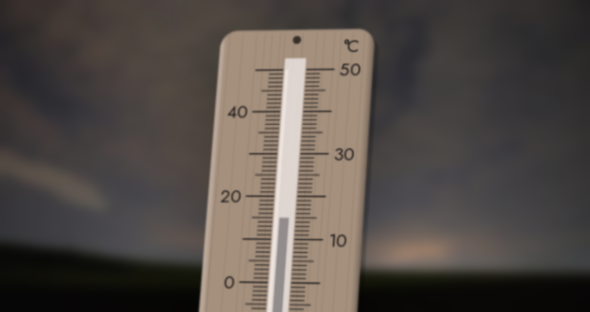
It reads **15** °C
